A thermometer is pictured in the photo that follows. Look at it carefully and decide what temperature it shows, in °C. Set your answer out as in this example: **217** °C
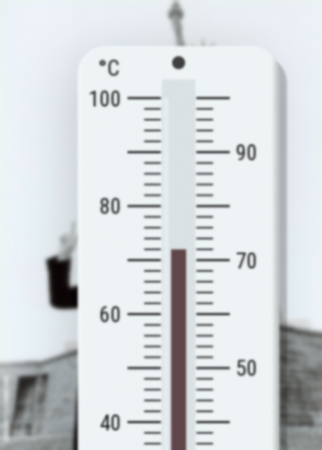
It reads **72** °C
